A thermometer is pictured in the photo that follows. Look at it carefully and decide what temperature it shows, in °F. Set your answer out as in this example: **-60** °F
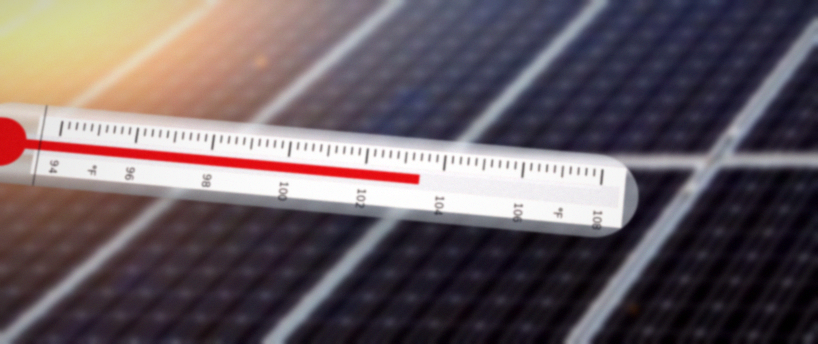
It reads **103.4** °F
